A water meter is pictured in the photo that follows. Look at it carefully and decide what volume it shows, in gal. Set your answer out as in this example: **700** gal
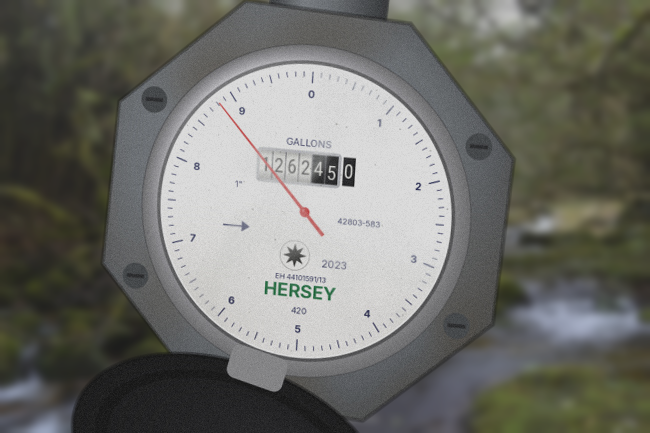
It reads **1262448.8** gal
